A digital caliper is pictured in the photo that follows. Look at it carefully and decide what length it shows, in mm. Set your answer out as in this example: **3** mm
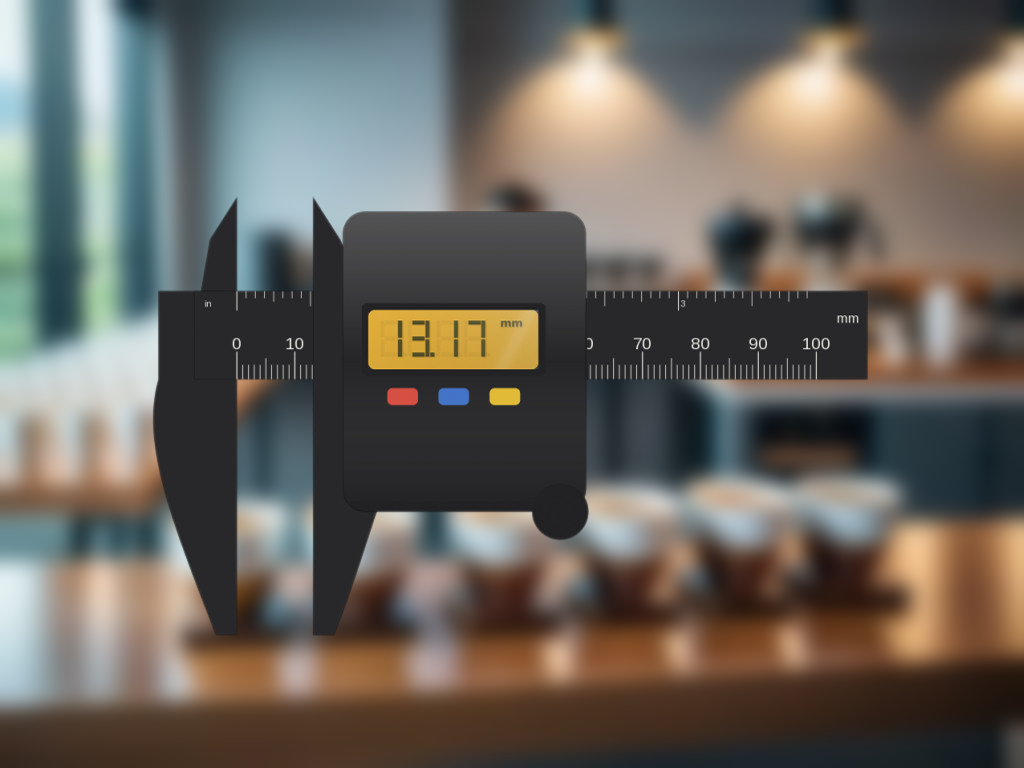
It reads **13.17** mm
